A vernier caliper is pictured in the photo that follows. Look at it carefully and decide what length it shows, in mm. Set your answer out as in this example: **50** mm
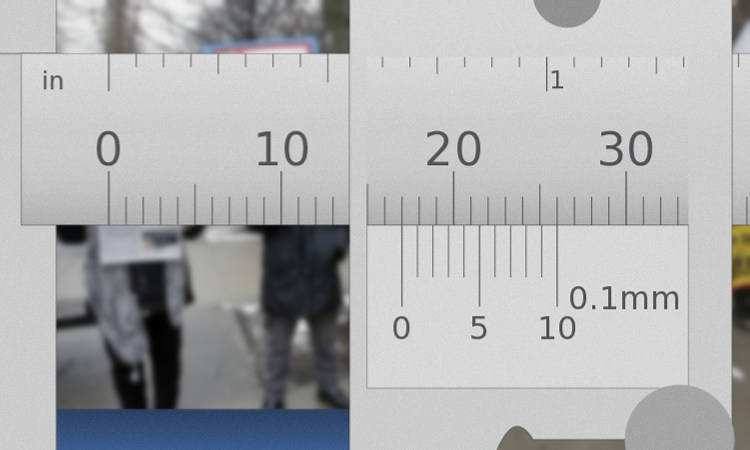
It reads **17.0** mm
